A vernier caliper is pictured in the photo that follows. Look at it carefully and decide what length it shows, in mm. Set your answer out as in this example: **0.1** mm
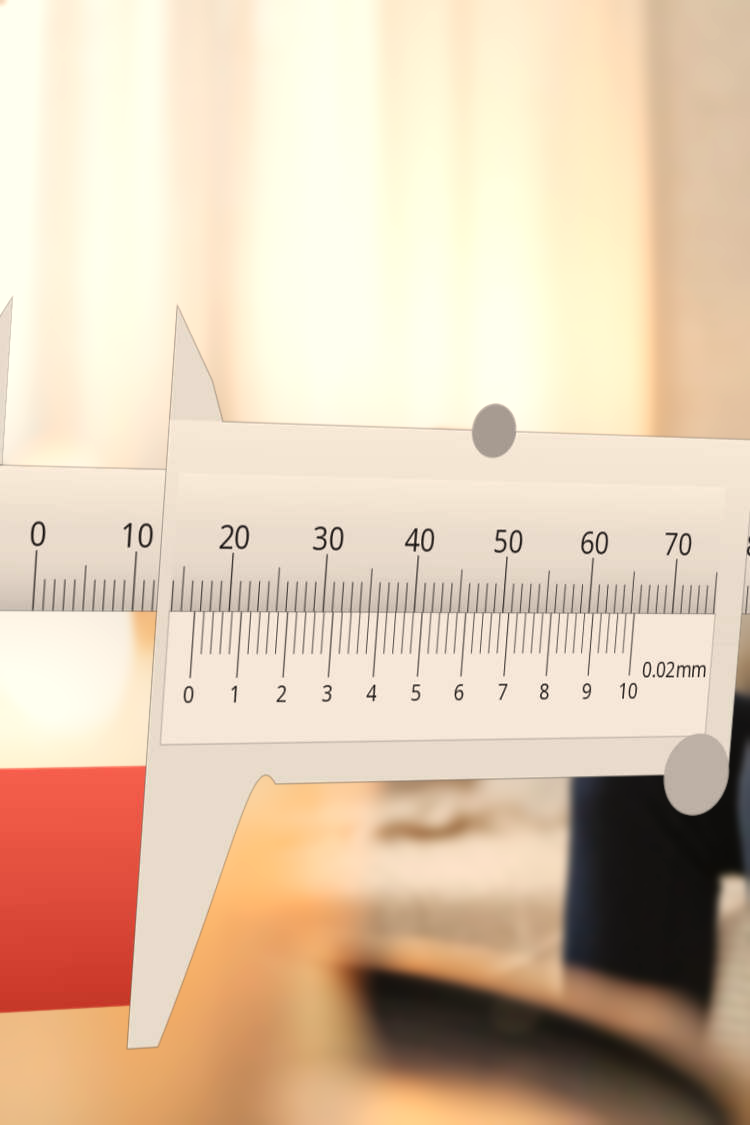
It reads **16.4** mm
